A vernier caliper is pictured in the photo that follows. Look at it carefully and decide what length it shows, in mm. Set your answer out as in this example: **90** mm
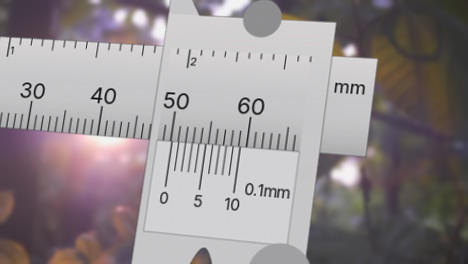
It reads **50.2** mm
